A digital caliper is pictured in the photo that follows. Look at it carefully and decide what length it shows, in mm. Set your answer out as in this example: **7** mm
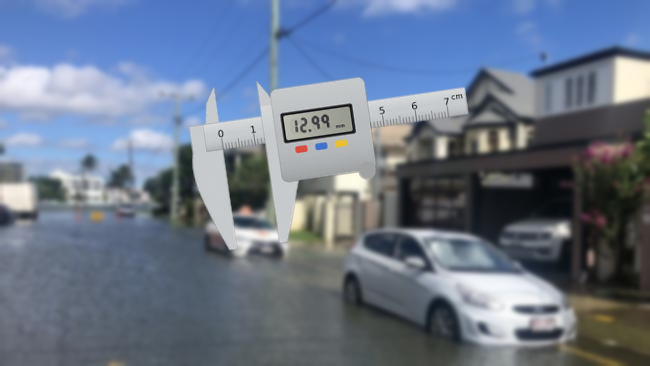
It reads **12.99** mm
